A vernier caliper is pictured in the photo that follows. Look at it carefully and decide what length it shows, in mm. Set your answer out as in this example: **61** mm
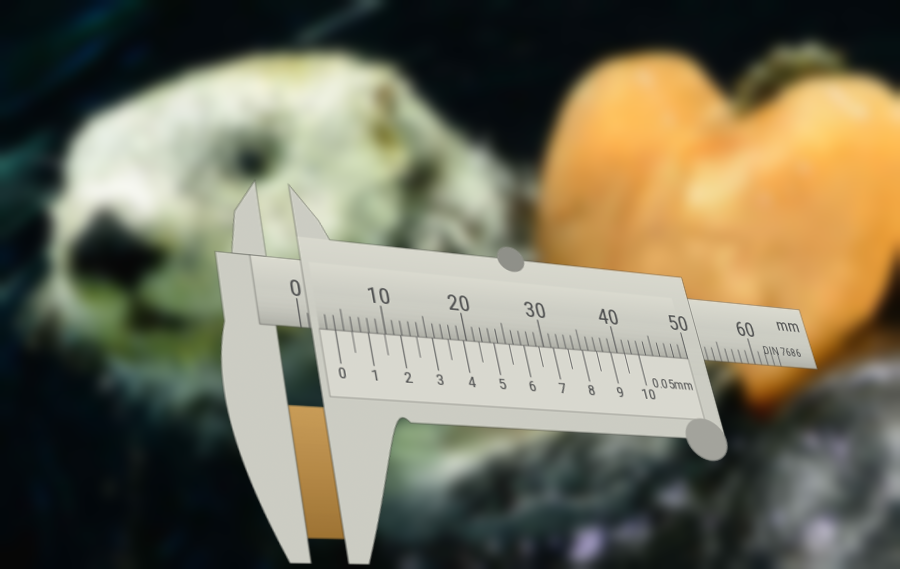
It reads **4.0** mm
